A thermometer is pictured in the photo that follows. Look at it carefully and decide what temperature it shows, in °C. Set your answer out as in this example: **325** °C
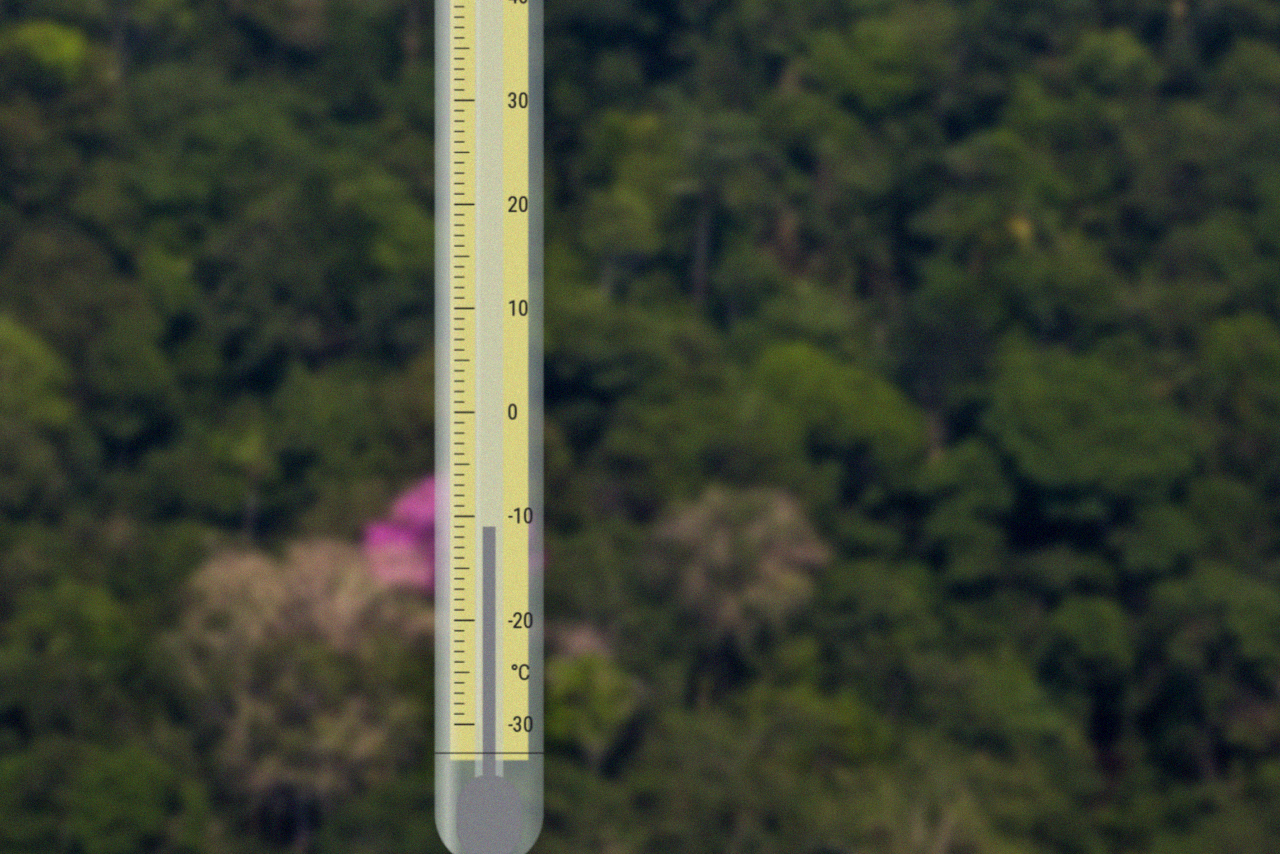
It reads **-11** °C
